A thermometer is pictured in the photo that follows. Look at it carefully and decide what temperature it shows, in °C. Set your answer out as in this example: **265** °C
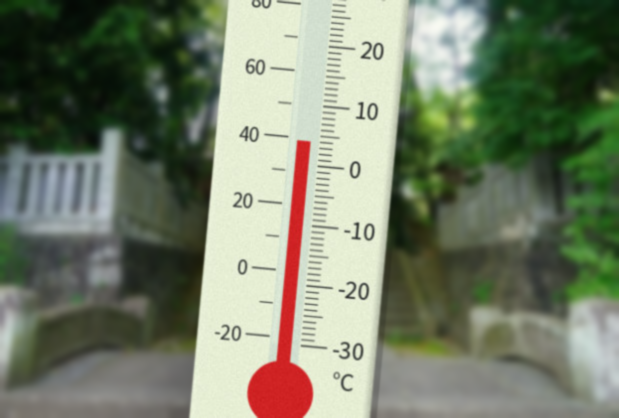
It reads **4** °C
